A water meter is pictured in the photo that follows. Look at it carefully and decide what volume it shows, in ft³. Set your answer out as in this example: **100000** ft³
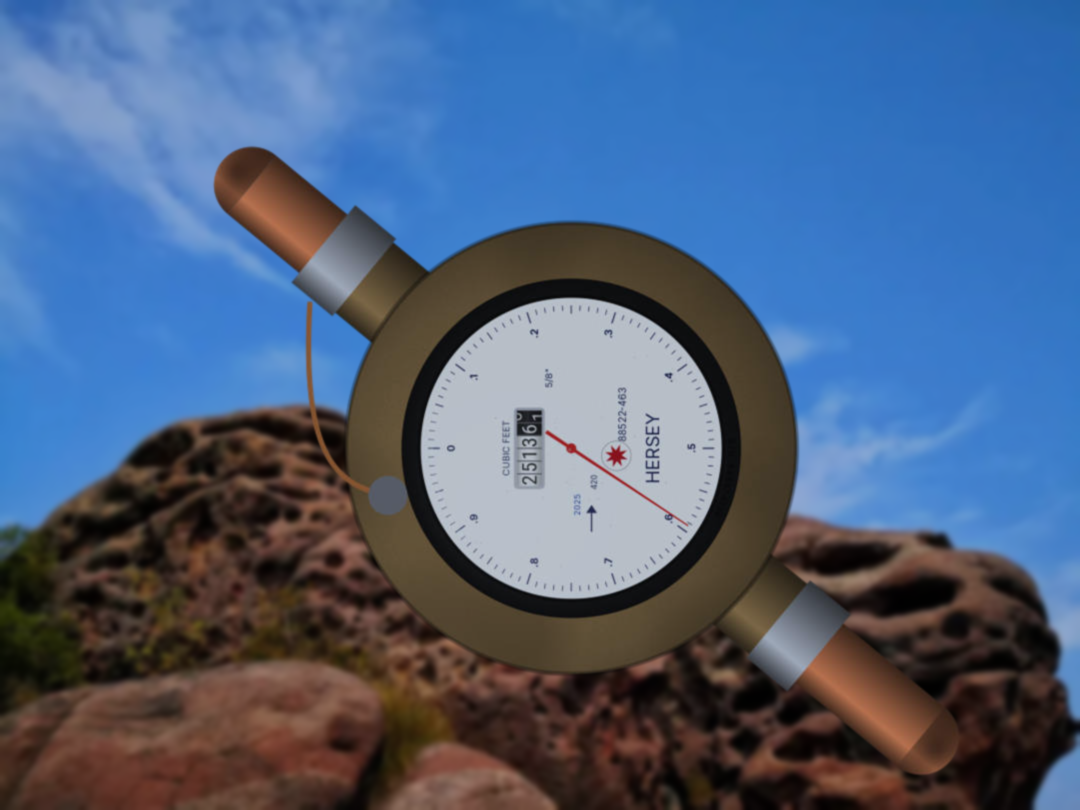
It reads **251360.59** ft³
